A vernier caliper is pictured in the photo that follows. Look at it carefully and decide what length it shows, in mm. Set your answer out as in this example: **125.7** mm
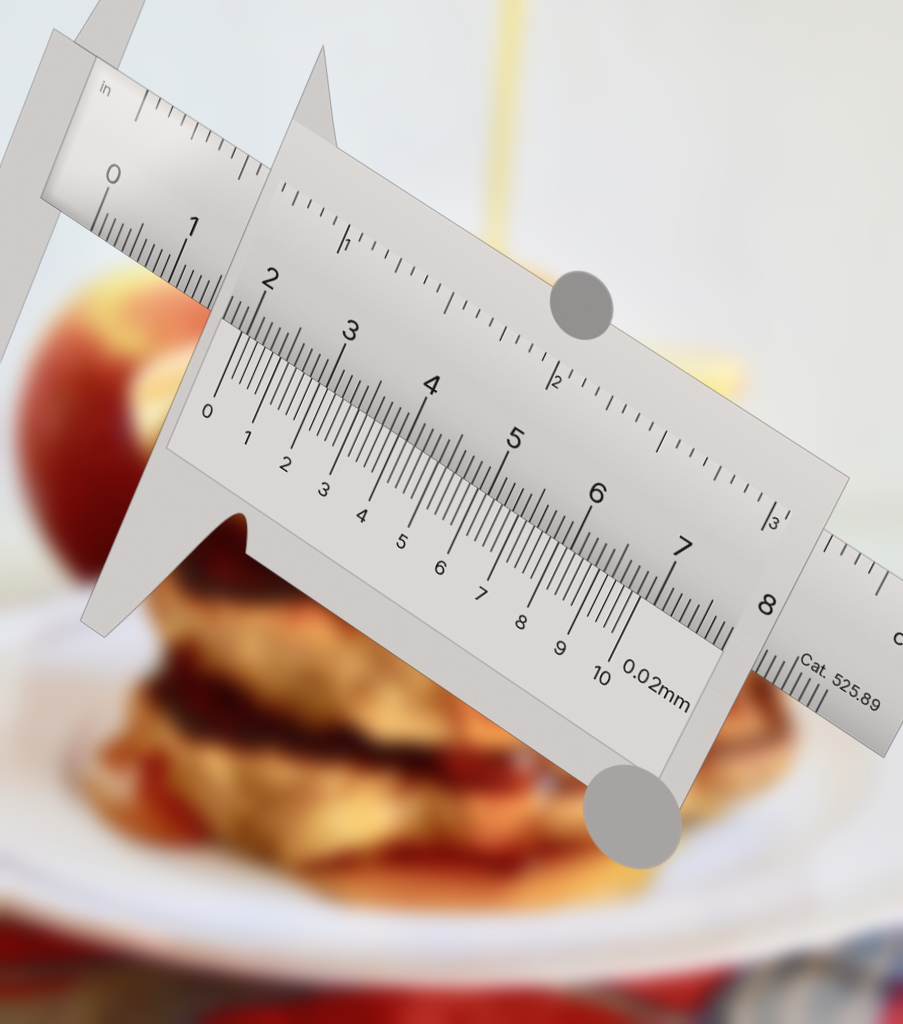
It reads **19.4** mm
